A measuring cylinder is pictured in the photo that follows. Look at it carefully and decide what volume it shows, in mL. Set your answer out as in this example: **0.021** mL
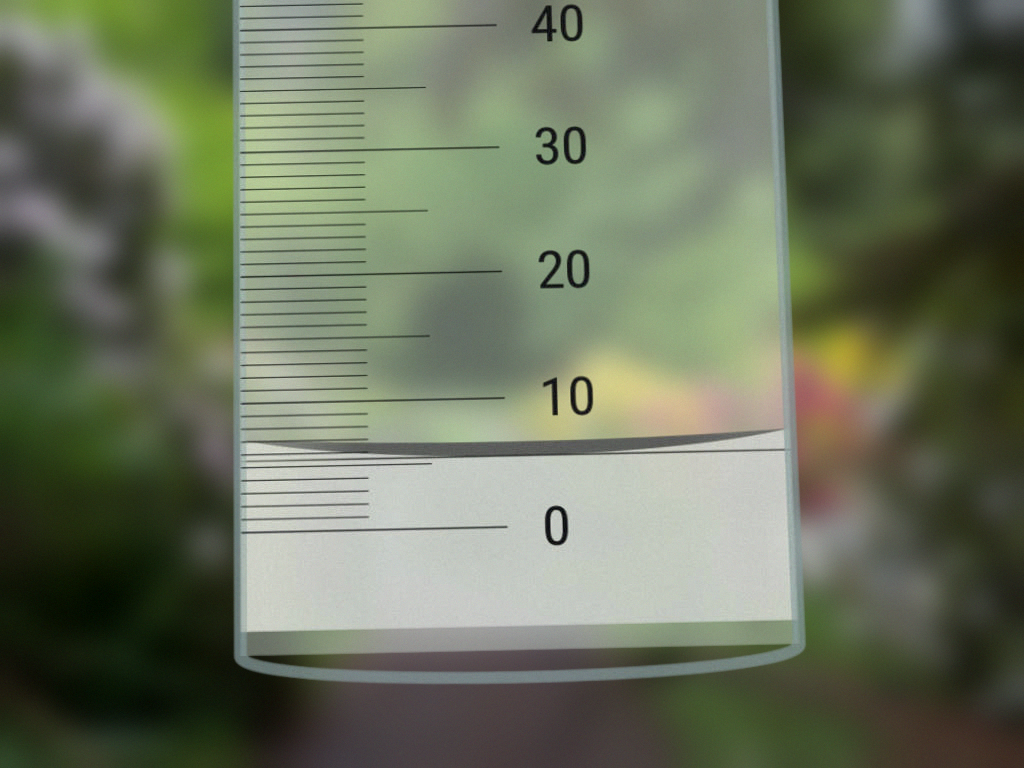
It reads **5.5** mL
